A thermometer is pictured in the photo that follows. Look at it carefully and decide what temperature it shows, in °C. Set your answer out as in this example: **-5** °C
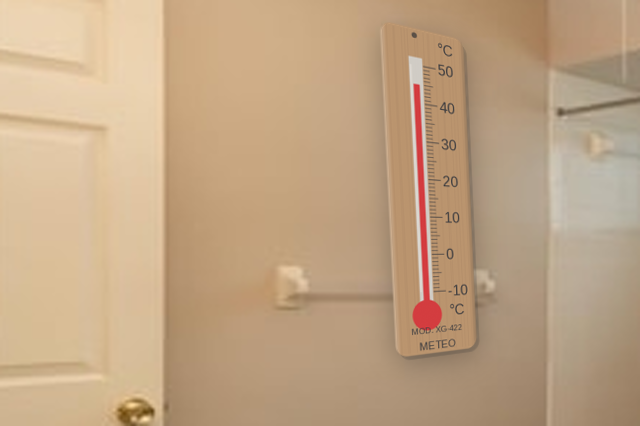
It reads **45** °C
